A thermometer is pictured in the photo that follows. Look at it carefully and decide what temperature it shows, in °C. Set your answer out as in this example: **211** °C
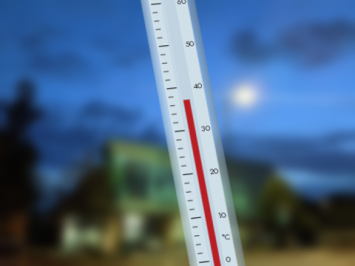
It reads **37** °C
